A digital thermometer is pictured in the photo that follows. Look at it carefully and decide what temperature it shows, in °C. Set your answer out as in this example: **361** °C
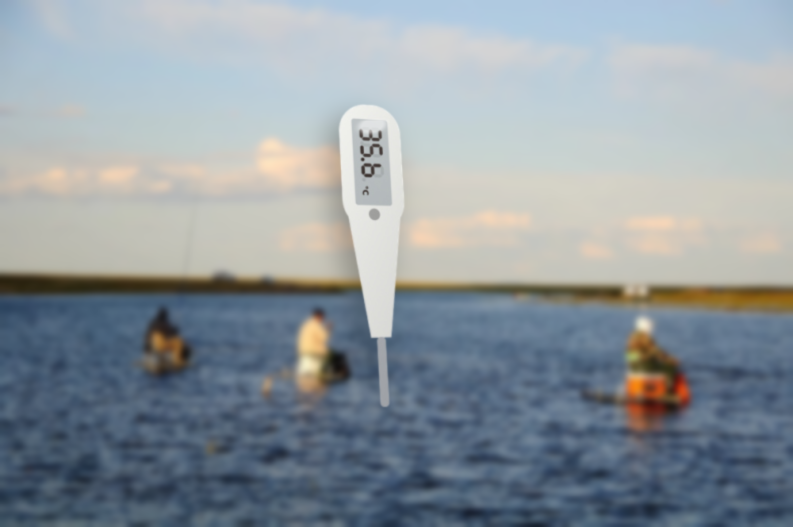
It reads **35.6** °C
